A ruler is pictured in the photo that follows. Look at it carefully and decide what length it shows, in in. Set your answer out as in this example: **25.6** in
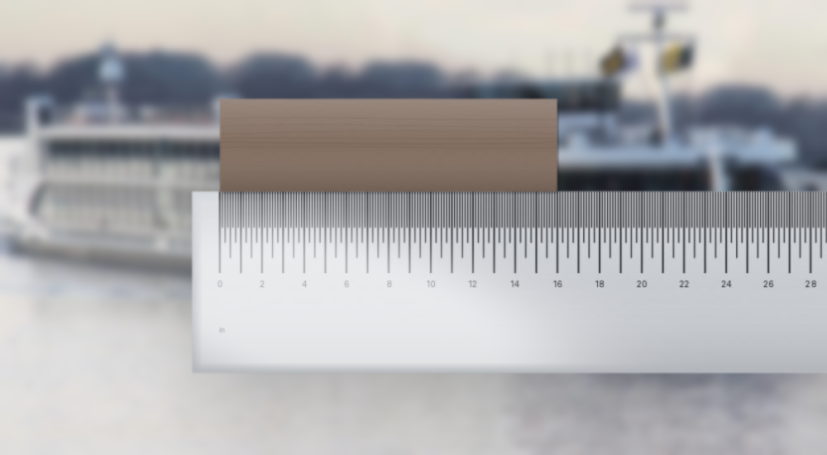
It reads **16** in
